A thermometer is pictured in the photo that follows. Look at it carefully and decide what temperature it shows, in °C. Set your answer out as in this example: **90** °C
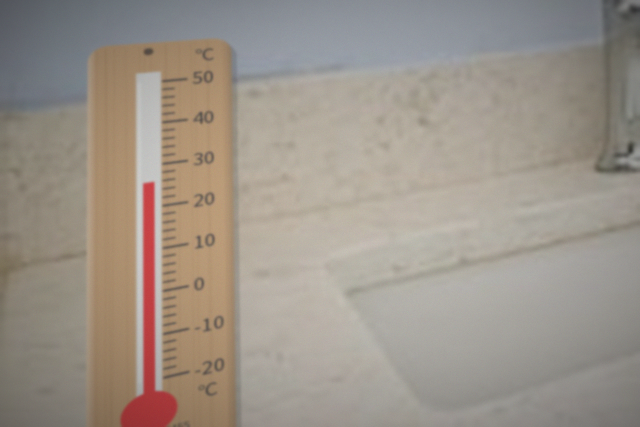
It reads **26** °C
